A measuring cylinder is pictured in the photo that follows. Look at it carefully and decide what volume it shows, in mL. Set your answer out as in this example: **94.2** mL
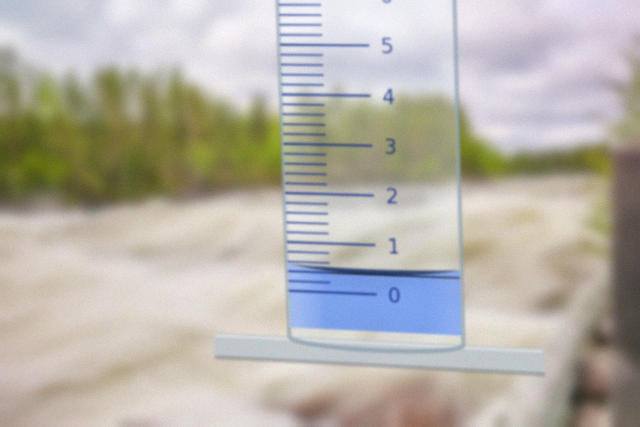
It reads **0.4** mL
